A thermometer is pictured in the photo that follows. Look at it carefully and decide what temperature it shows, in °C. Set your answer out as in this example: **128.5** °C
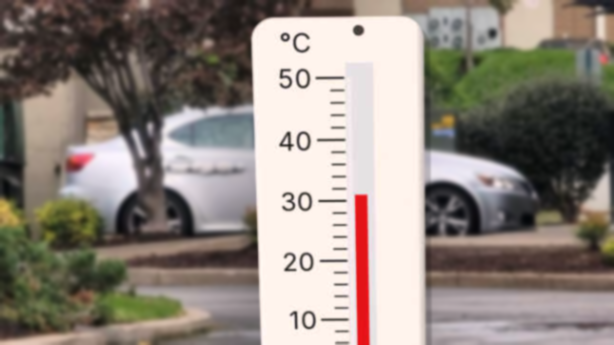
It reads **31** °C
